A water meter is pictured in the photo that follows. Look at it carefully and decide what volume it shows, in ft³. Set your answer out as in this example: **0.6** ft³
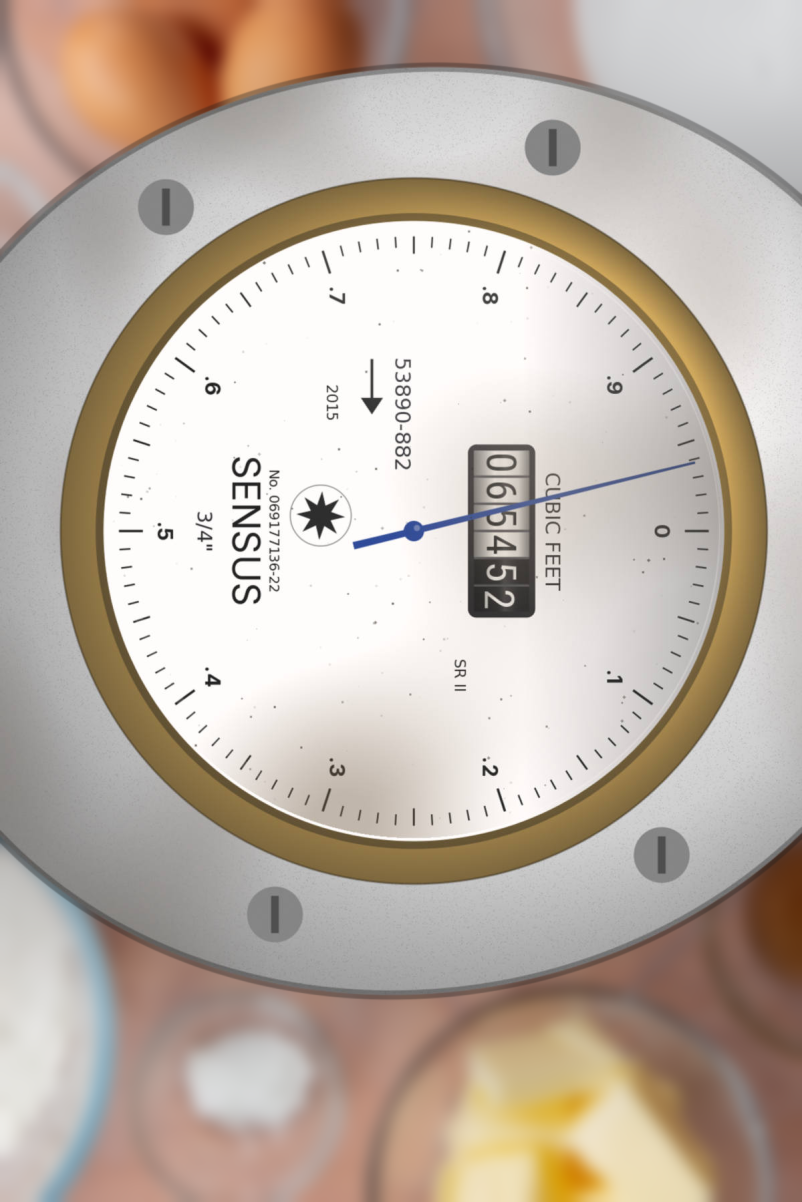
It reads **65451.96** ft³
